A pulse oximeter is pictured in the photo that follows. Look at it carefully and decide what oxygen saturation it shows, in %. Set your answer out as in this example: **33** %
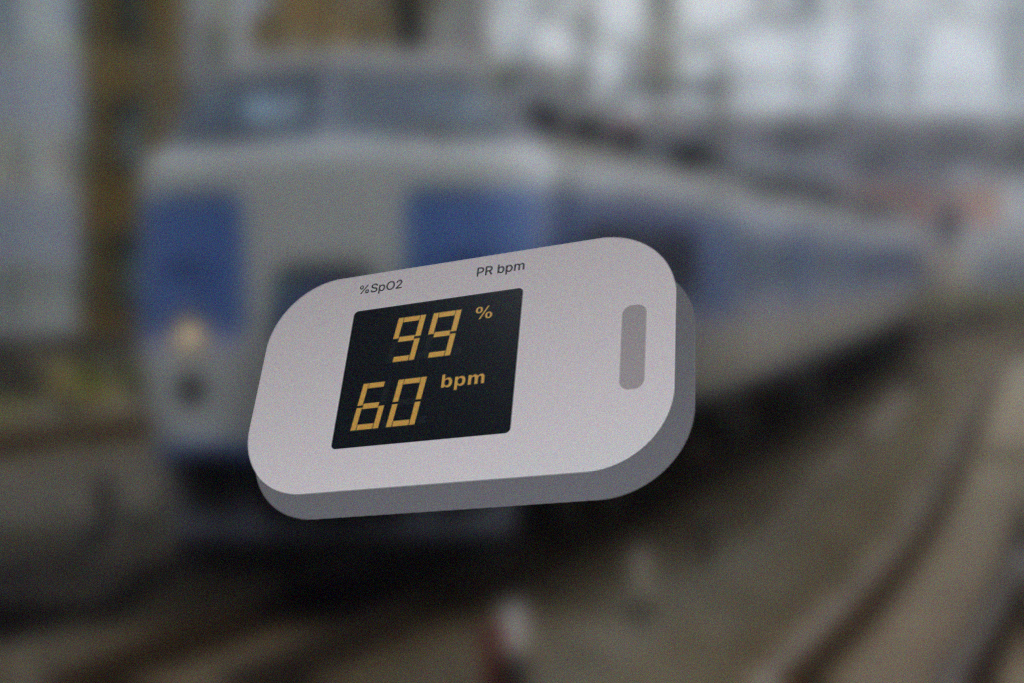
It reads **99** %
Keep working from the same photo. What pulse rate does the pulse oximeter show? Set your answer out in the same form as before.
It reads **60** bpm
